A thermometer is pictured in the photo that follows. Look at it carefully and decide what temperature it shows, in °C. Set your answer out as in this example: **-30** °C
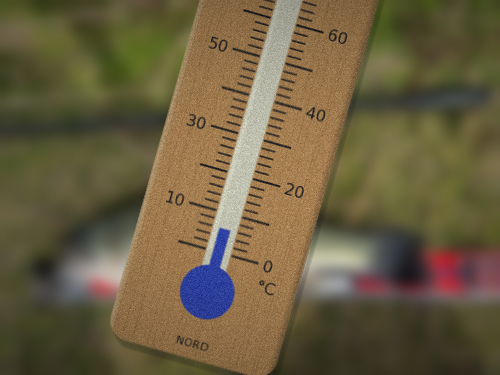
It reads **6** °C
